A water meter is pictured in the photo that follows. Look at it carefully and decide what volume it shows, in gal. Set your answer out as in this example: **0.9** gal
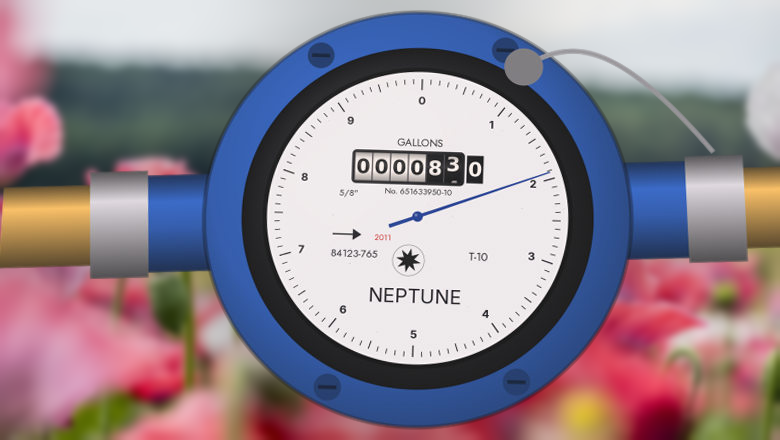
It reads **831.9** gal
